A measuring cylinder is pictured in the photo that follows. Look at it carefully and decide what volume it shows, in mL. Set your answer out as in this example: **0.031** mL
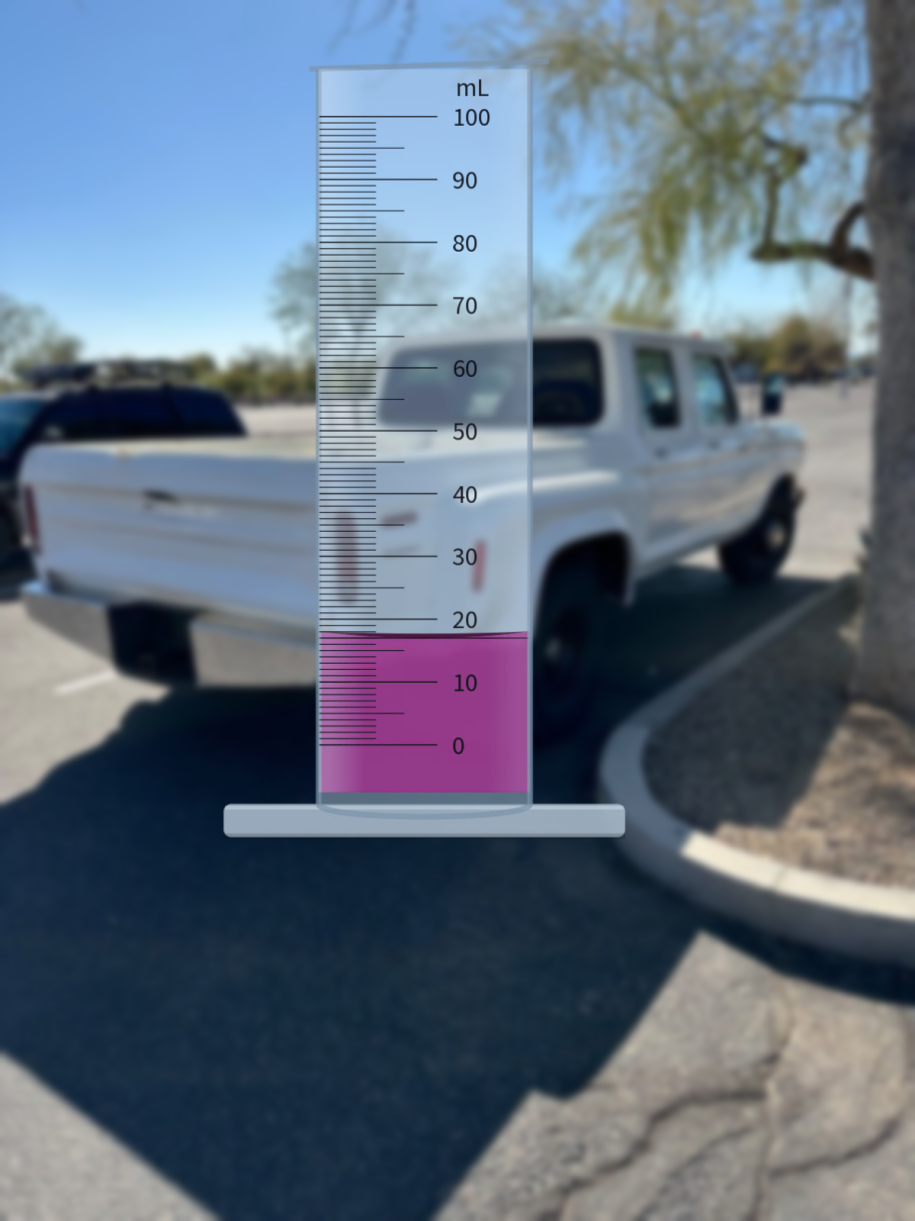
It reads **17** mL
